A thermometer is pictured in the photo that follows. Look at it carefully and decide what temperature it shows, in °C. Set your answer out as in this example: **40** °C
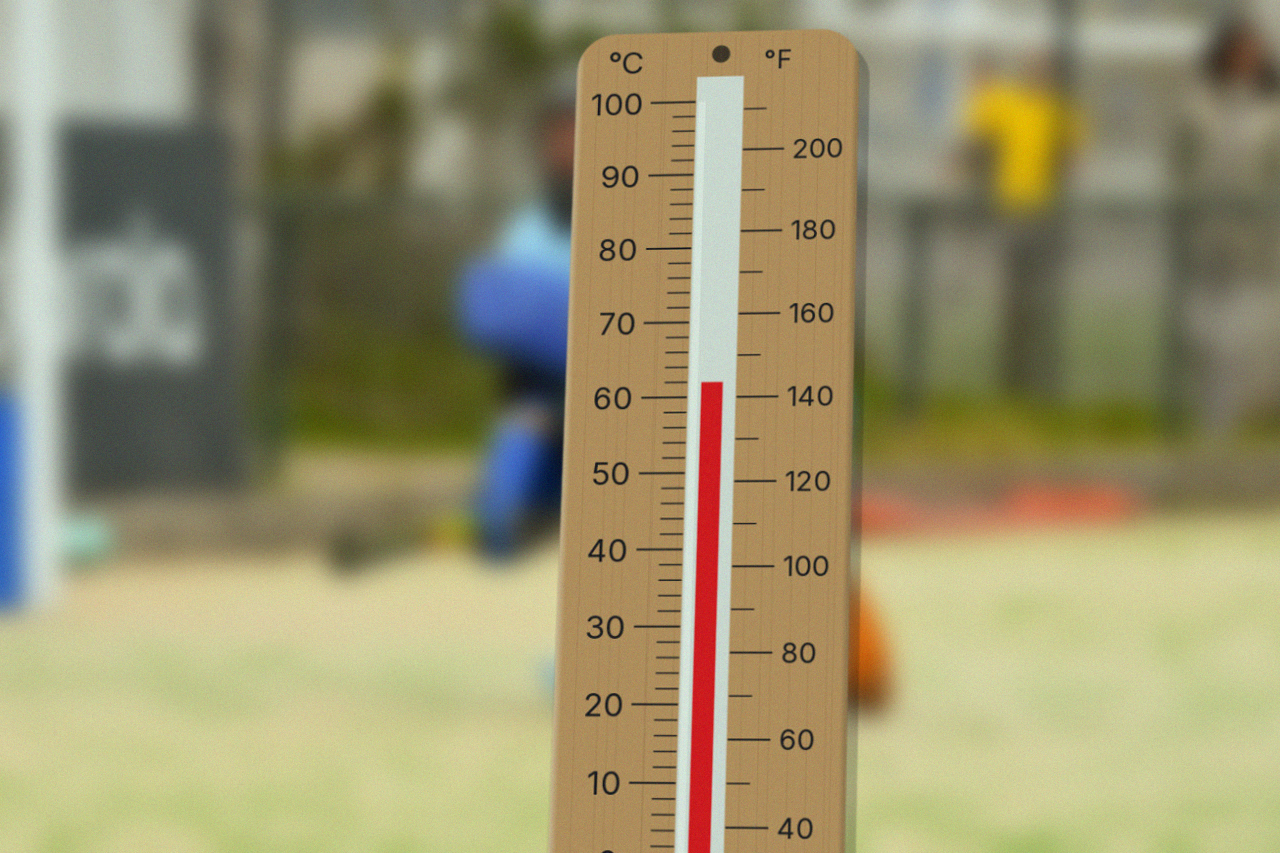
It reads **62** °C
